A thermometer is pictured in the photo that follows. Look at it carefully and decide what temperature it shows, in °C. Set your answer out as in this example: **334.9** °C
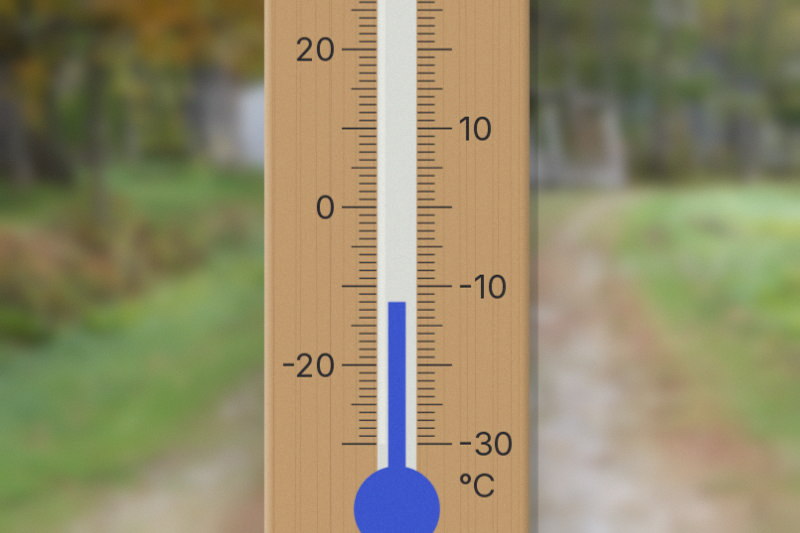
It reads **-12** °C
